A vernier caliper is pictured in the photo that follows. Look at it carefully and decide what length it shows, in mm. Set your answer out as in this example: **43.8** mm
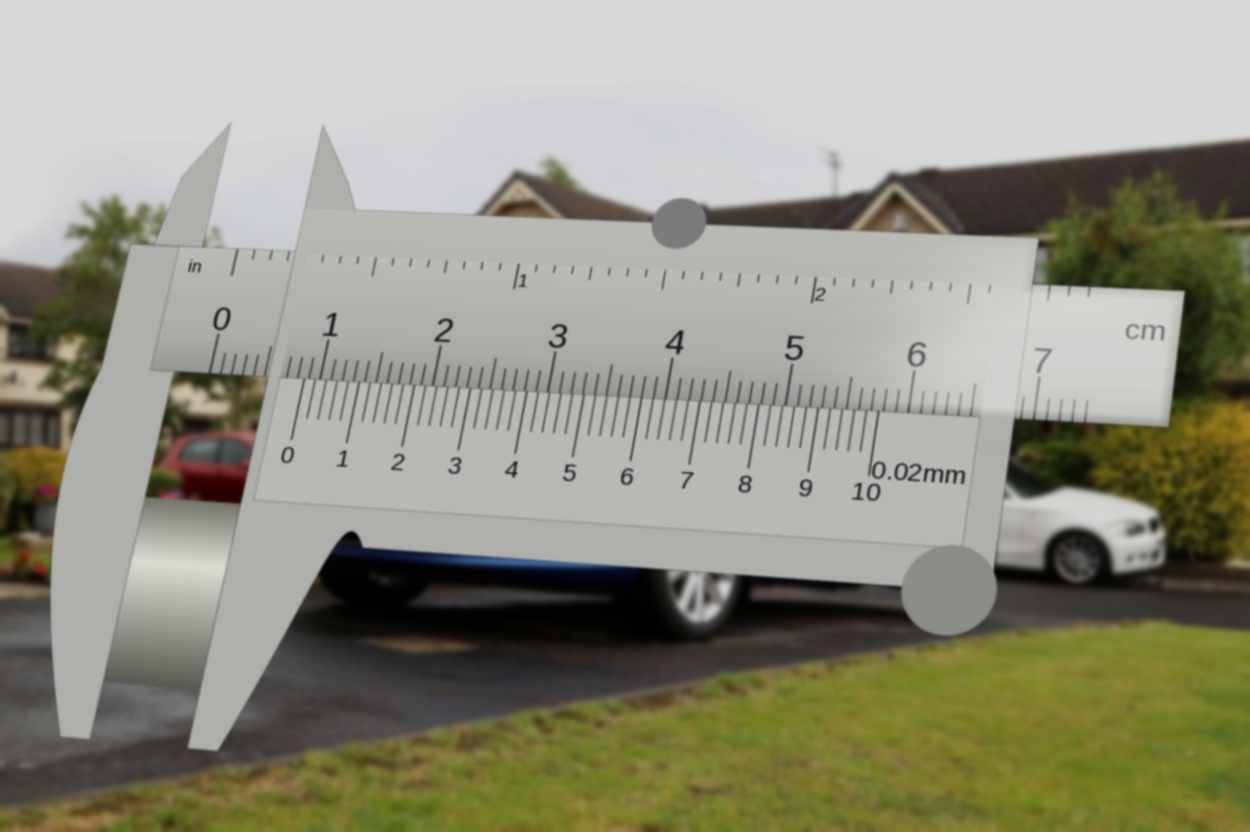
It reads **8.6** mm
